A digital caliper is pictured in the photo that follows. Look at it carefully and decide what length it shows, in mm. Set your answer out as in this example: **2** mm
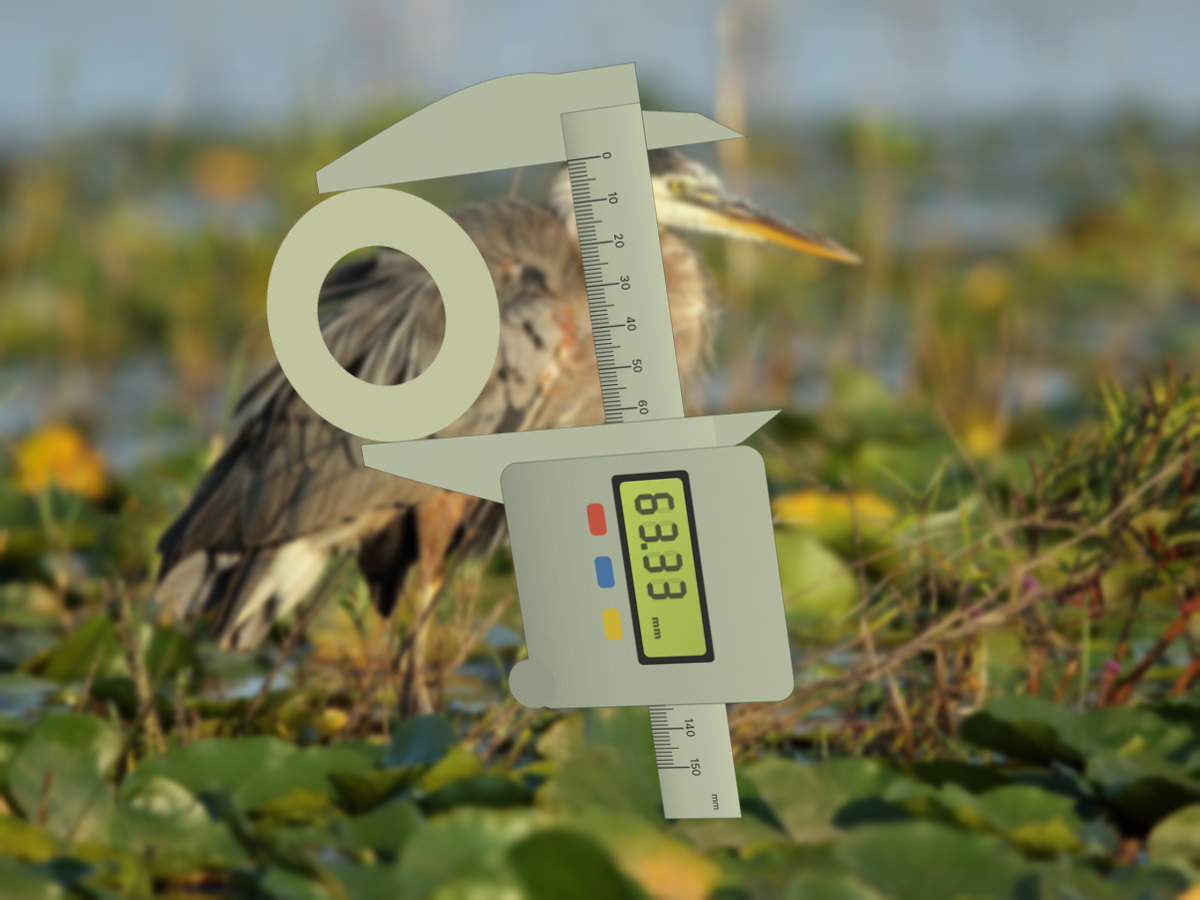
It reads **63.33** mm
